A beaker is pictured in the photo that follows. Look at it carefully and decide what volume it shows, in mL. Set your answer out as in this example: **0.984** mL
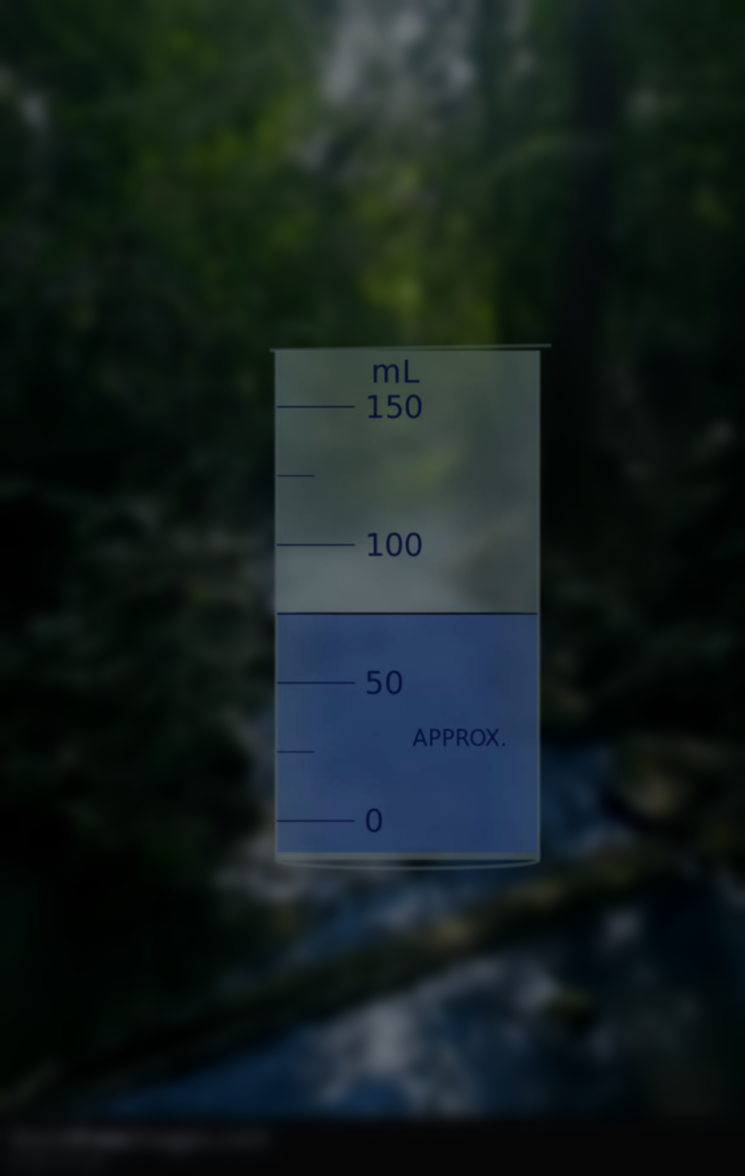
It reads **75** mL
